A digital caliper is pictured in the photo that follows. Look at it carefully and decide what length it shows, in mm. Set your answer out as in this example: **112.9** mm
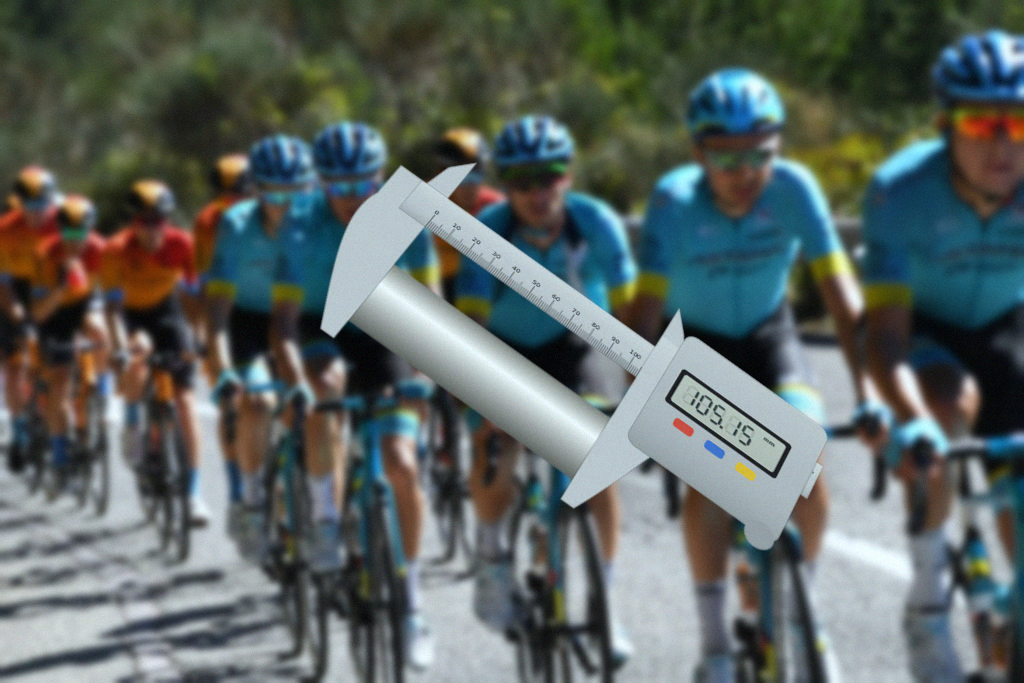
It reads **105.15** mm
